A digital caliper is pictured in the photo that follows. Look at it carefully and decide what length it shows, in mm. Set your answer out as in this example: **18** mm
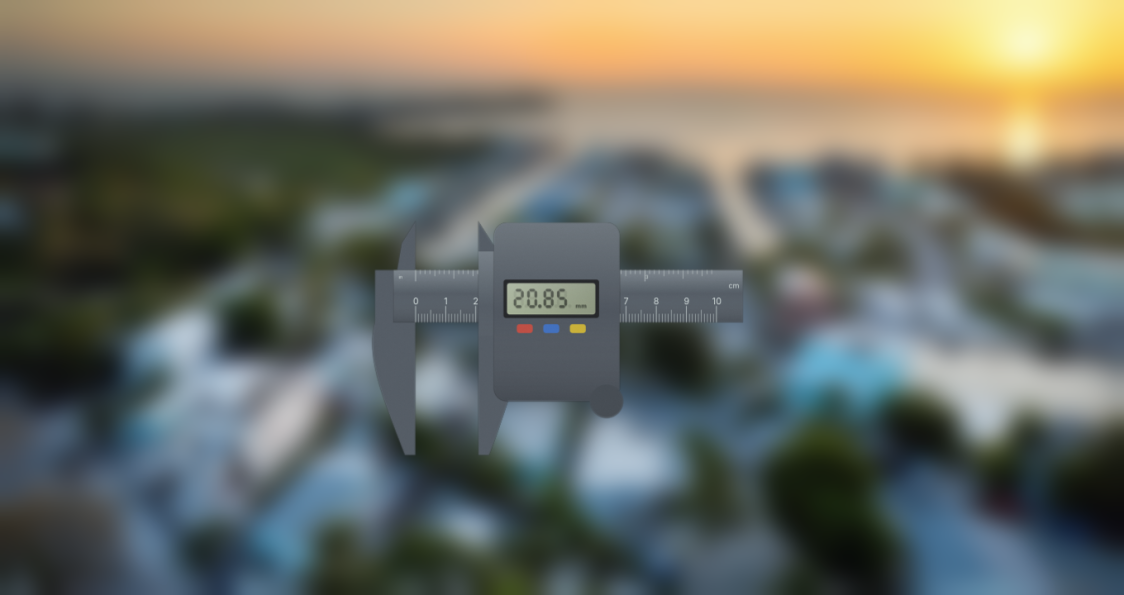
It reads **20.85** mm
